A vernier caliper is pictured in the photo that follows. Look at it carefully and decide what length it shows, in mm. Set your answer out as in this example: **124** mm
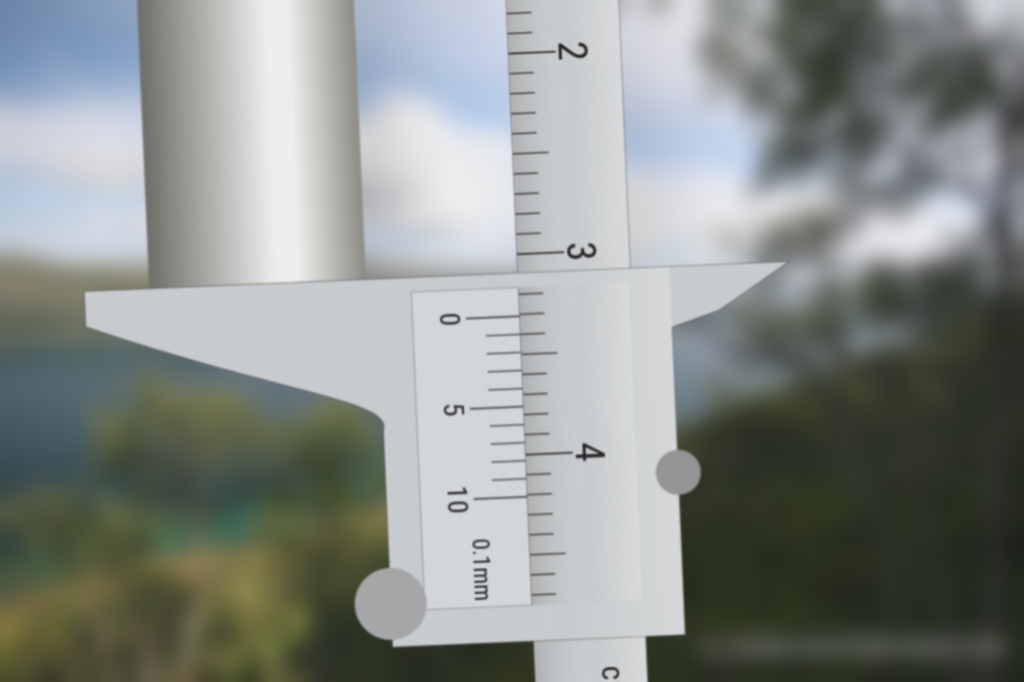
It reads **33.1** mm
